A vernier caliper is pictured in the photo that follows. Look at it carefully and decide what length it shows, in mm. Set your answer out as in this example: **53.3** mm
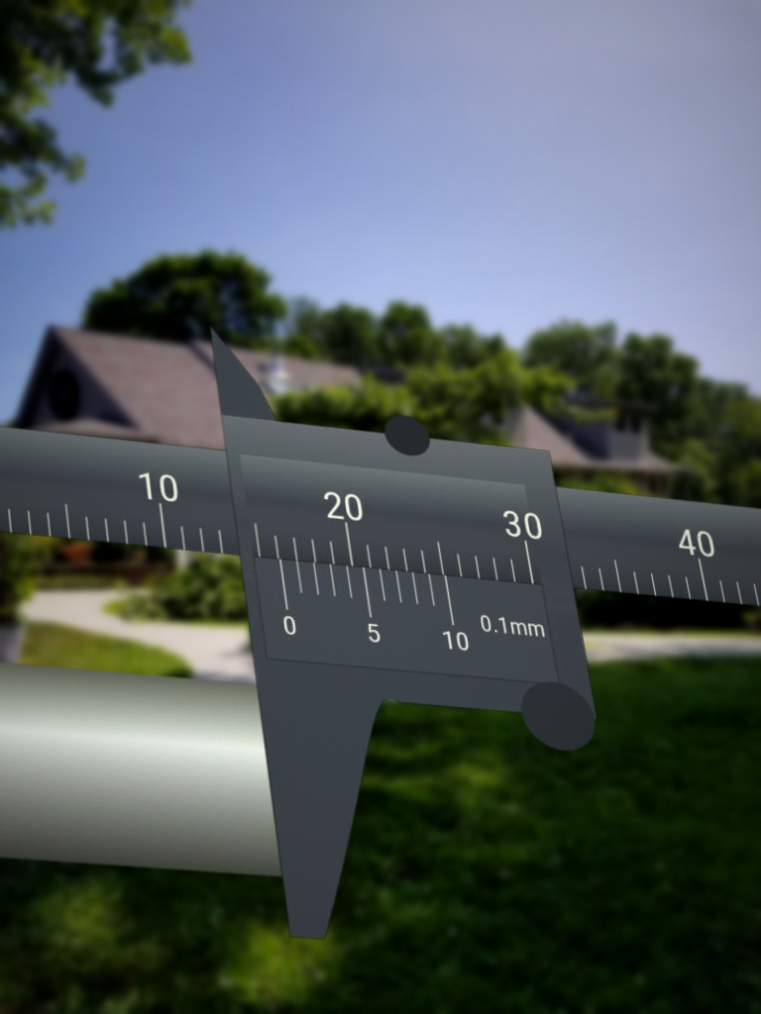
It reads **16.1** mm
